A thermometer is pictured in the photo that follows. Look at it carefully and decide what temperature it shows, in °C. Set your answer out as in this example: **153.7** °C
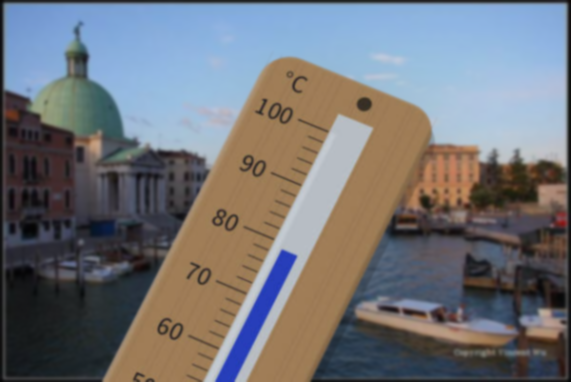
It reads **79** °C
